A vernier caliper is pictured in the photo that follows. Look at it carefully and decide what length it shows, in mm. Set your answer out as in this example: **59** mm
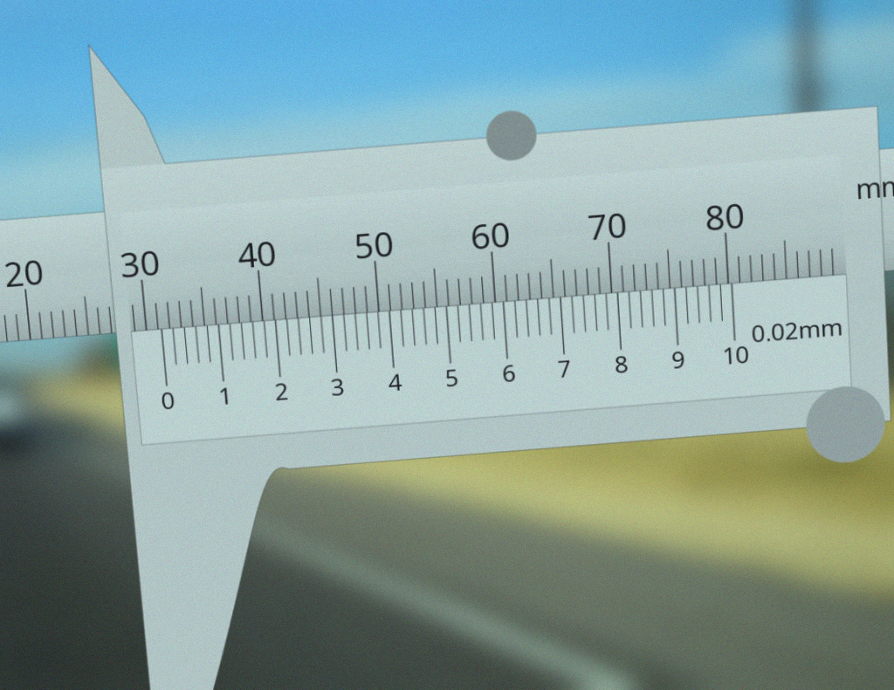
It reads **31.3** mm
